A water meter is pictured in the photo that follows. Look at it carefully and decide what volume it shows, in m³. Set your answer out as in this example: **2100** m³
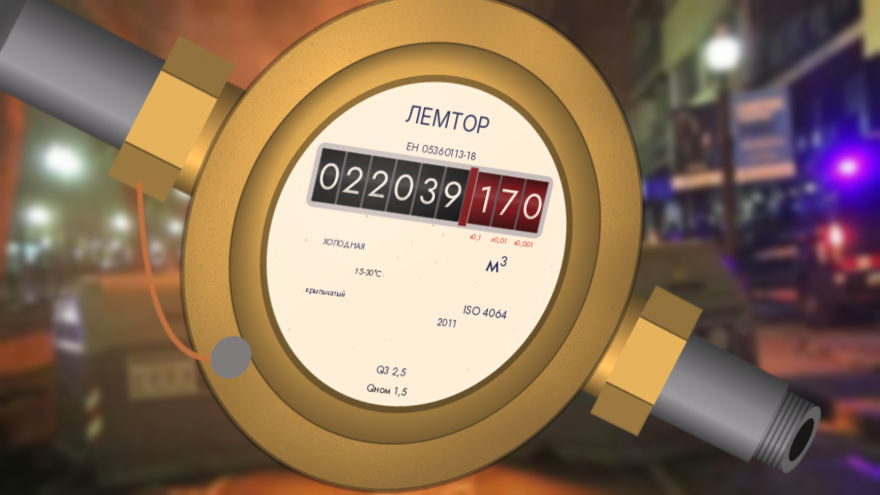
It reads **22039.170** m³
